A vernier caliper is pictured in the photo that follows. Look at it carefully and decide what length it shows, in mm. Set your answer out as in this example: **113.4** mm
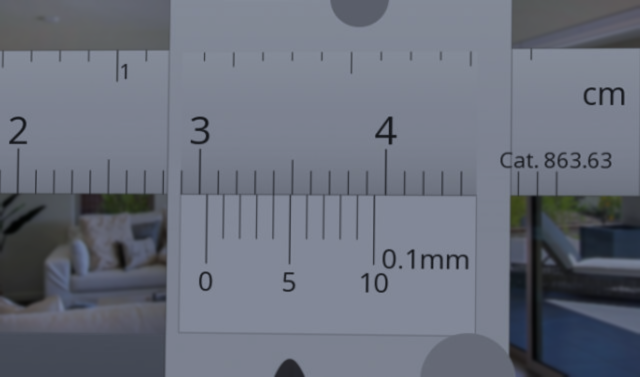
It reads **30.4** mm
